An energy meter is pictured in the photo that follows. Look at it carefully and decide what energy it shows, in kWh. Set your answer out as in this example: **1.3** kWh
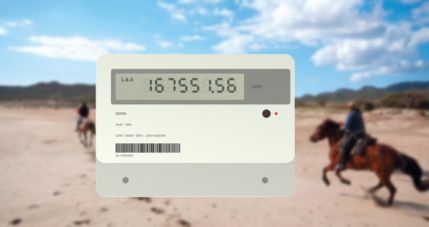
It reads **167551.56** kWh
